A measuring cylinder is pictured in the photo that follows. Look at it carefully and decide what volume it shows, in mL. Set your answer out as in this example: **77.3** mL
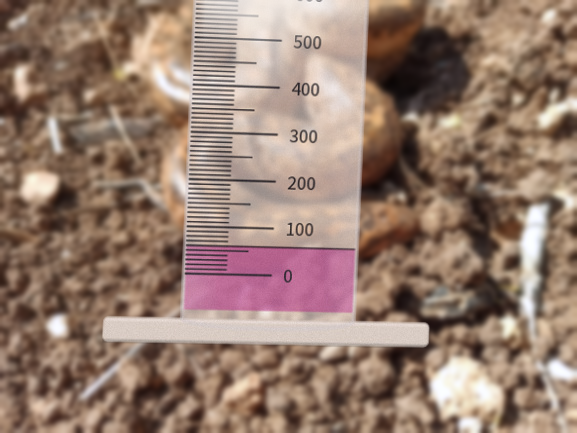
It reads **60** mL
